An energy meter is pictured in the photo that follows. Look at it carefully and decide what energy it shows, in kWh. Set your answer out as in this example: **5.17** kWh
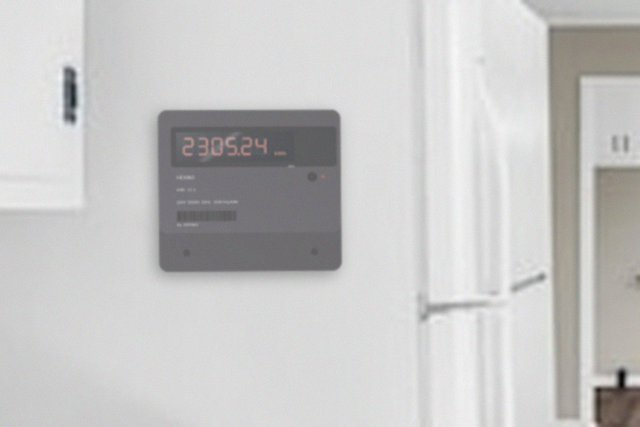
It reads **2305.24** kWh
